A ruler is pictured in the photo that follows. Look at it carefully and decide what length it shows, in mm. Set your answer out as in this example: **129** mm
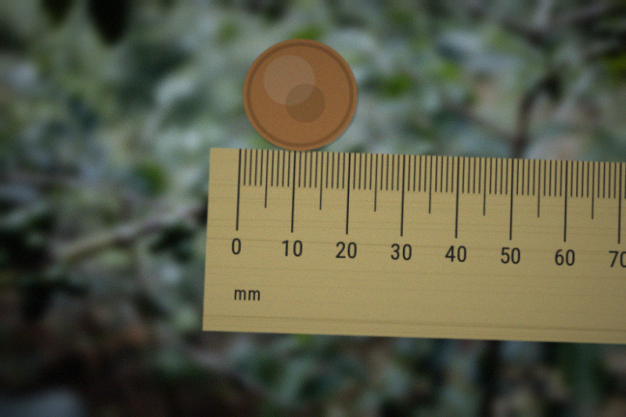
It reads **21** mm
